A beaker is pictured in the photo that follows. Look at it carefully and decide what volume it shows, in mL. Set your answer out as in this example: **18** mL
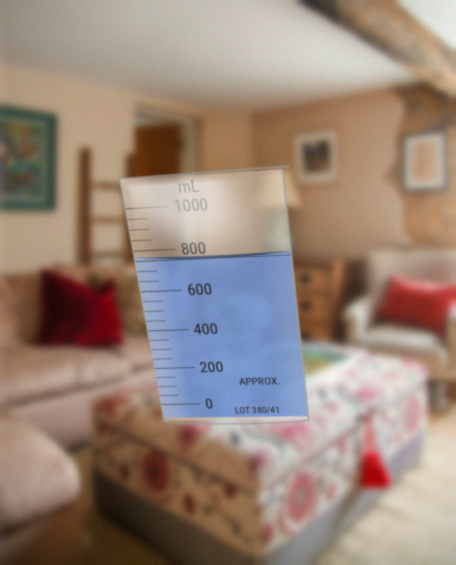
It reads **750** mL
